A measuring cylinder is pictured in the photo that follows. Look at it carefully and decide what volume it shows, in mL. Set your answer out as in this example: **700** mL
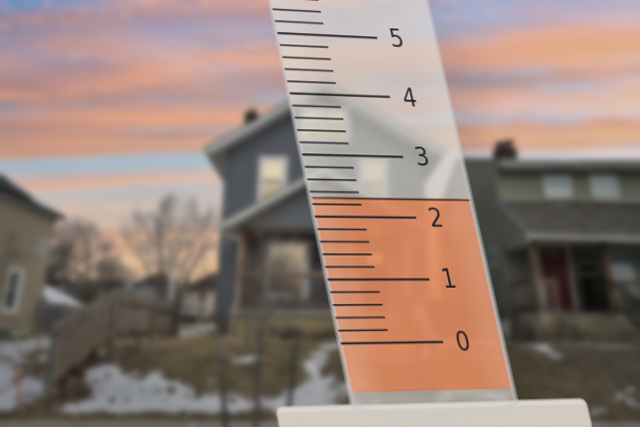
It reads **2.3** mL
